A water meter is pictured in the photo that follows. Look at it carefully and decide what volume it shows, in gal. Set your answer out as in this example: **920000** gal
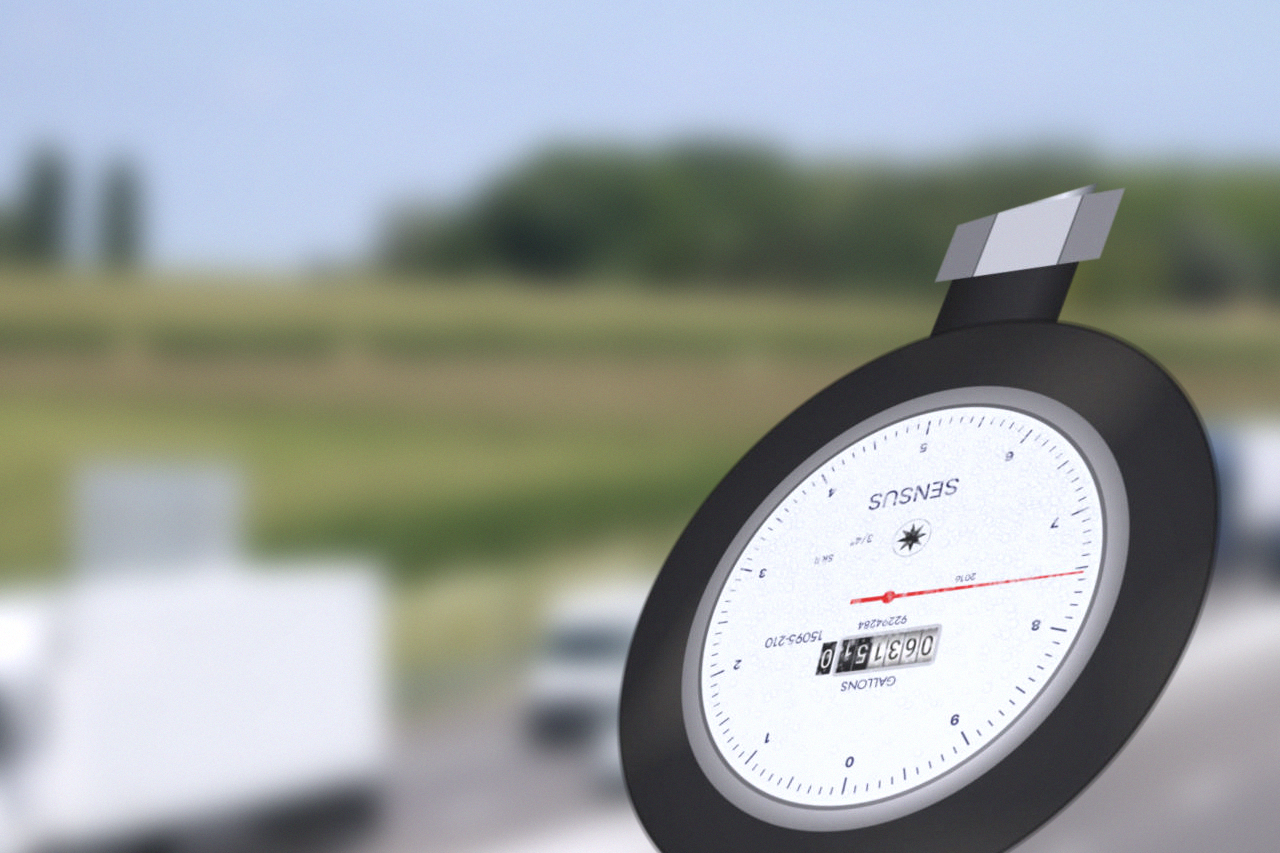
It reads **631507.5** gal
